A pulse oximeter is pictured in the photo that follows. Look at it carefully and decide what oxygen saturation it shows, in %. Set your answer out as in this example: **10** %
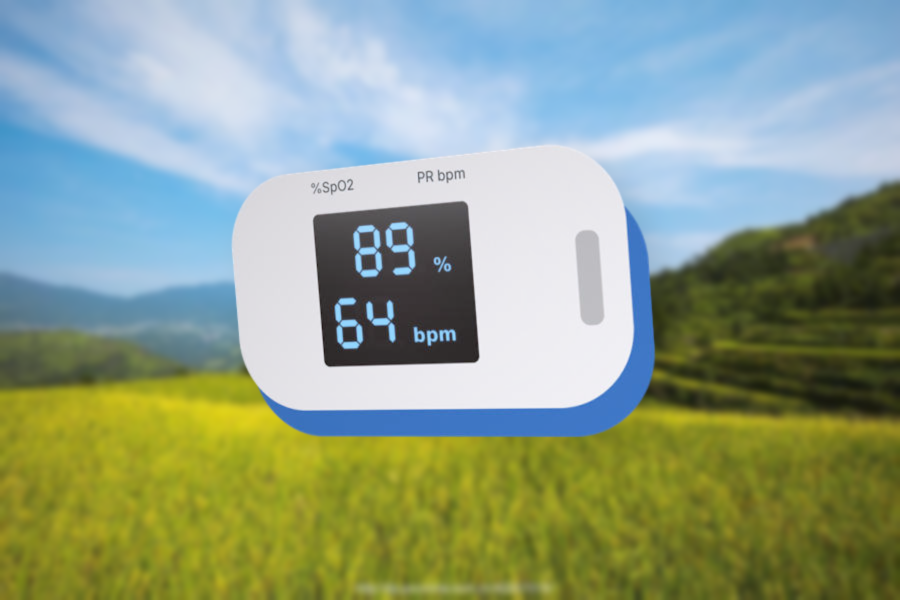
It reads **89** %
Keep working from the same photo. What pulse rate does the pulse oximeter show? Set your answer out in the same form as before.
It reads **64** bpm
